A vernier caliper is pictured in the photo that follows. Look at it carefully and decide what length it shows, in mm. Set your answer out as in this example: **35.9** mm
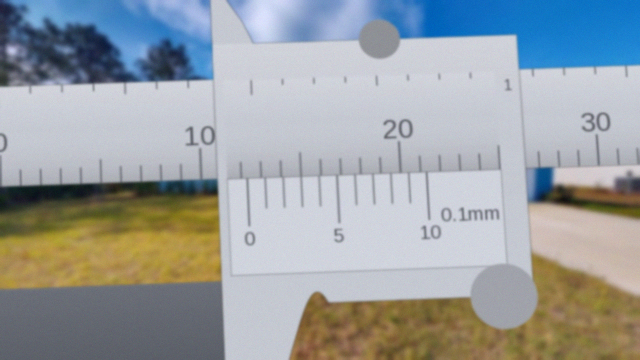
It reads **12.3** mm
